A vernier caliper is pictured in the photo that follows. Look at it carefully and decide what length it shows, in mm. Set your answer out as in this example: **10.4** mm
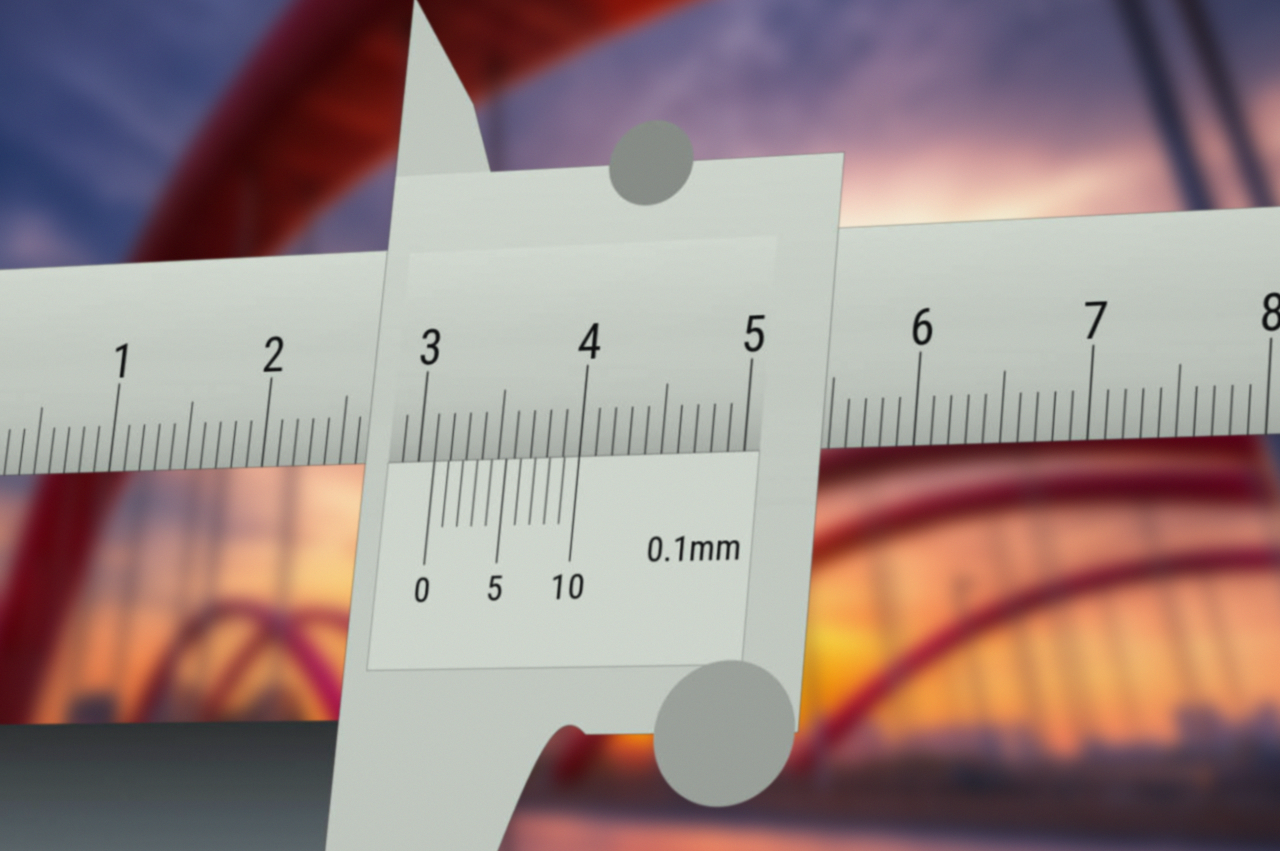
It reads **31.0** mm
